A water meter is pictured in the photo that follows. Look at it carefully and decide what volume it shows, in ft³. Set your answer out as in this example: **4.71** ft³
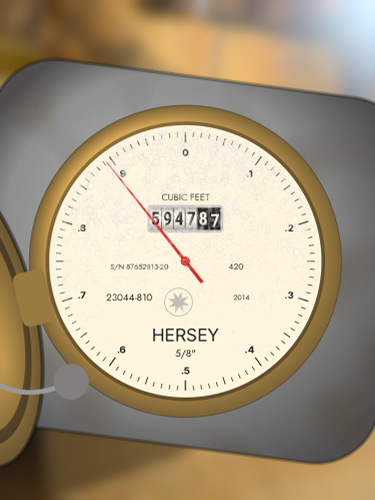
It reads **594786.89** ft³
